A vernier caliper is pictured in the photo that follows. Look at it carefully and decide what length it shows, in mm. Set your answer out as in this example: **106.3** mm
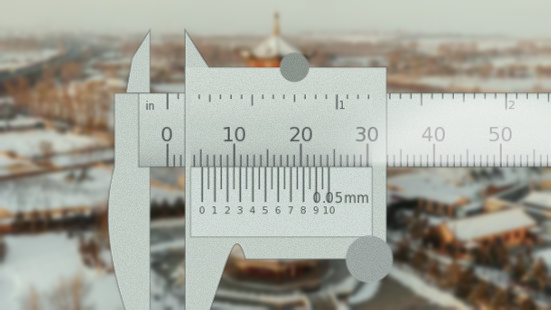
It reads **5.2** mm
